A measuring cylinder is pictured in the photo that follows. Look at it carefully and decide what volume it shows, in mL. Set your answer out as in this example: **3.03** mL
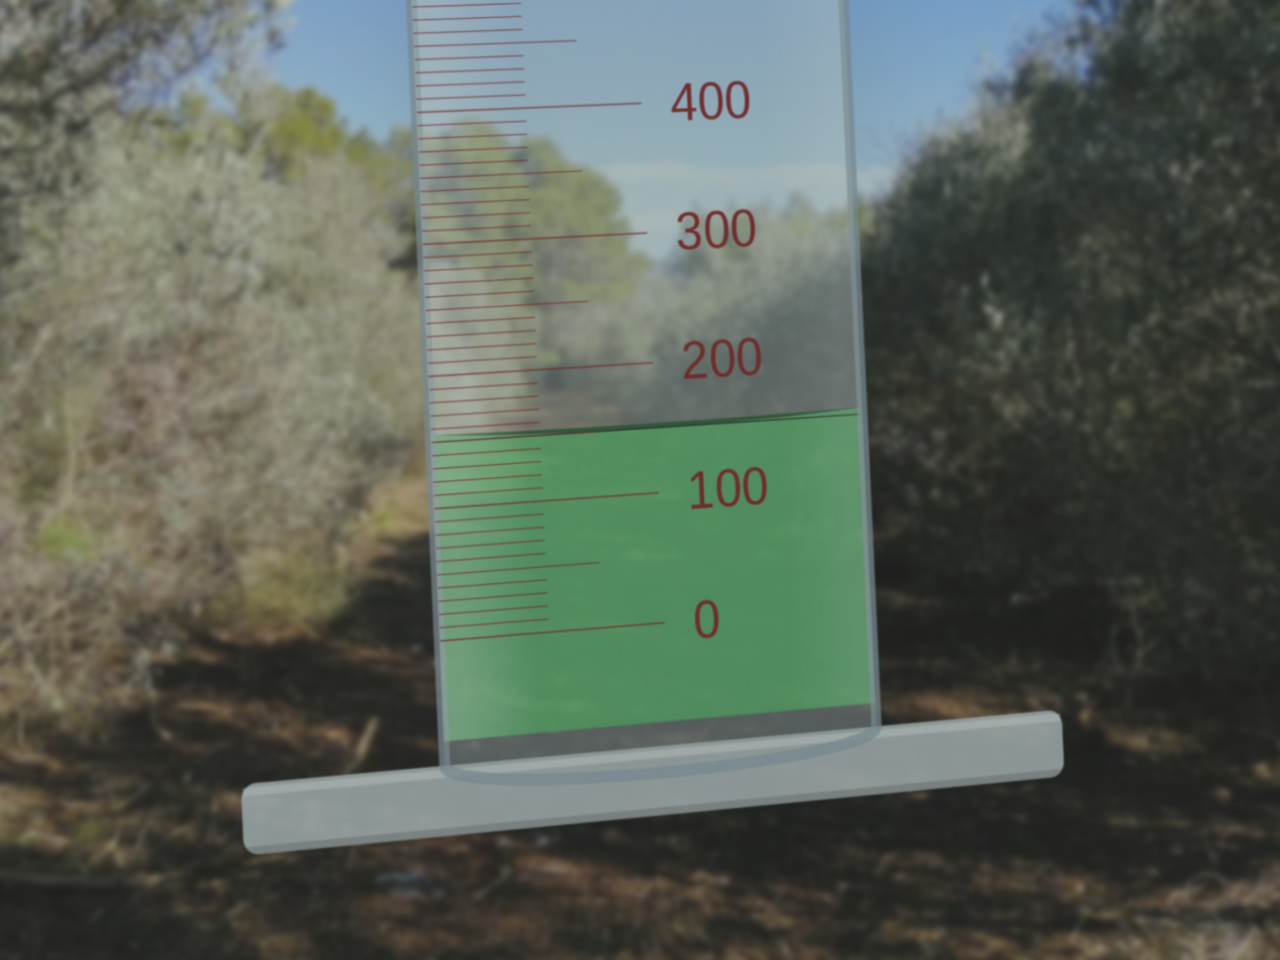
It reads **150** mL
